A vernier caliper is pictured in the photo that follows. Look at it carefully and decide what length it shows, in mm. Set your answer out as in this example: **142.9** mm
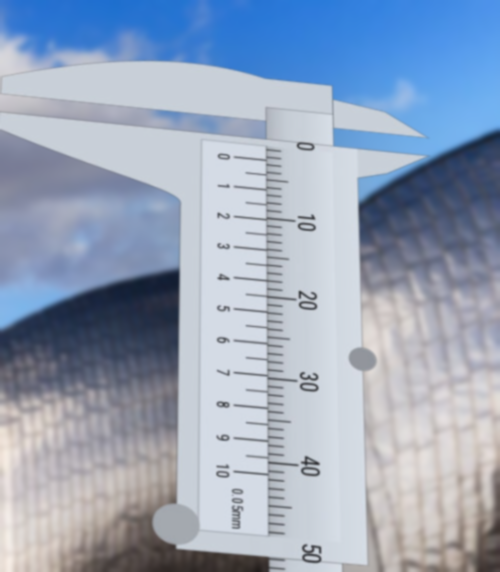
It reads **2.4** mm
